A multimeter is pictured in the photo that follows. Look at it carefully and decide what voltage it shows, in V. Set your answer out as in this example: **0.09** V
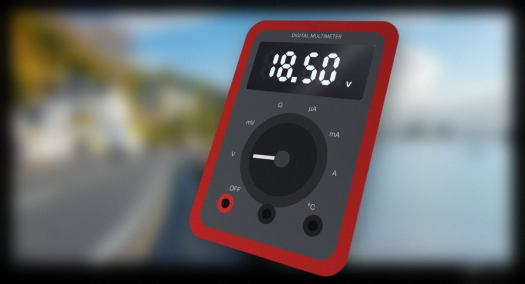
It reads **18.50** V
